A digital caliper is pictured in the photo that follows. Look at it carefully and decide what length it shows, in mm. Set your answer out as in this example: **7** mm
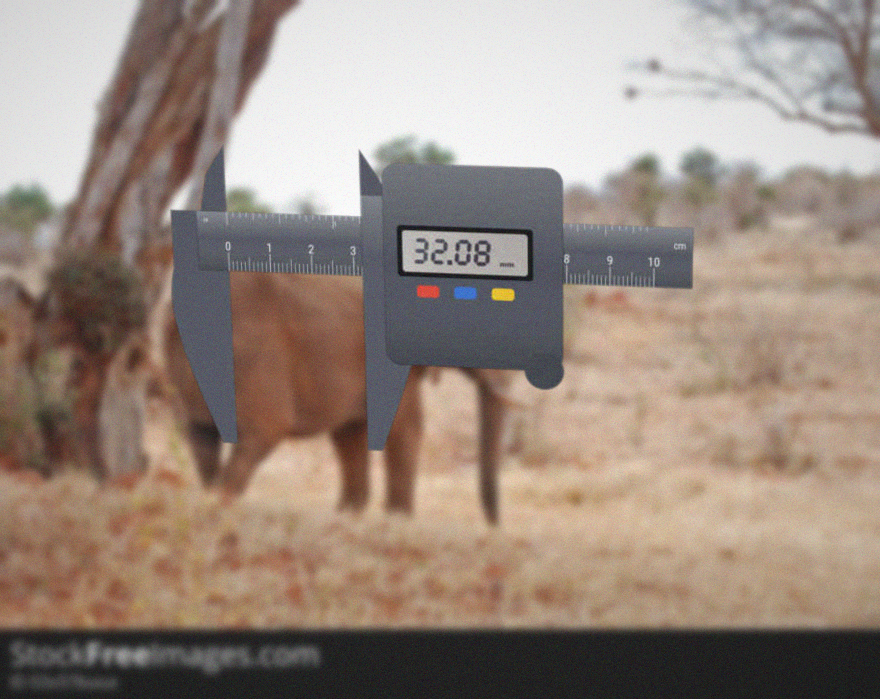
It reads **32.08** mm
